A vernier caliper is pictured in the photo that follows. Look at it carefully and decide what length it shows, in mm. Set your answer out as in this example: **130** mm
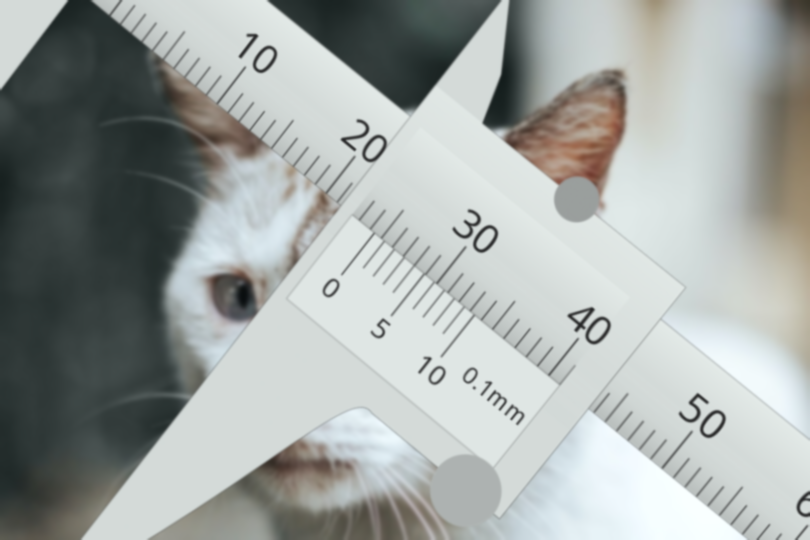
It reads **24.4** mm
